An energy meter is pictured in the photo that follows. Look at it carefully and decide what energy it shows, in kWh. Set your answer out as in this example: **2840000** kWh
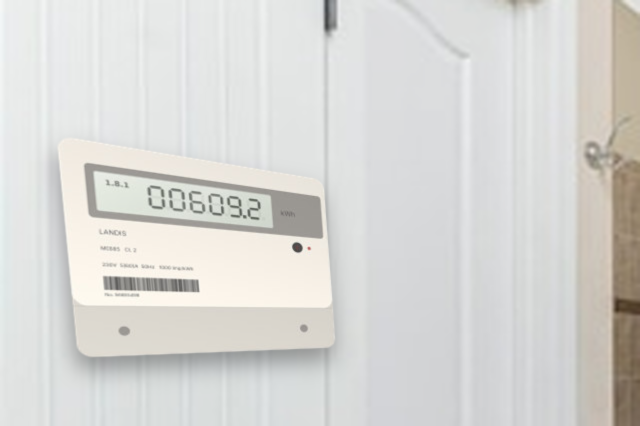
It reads **609.2** kWh
